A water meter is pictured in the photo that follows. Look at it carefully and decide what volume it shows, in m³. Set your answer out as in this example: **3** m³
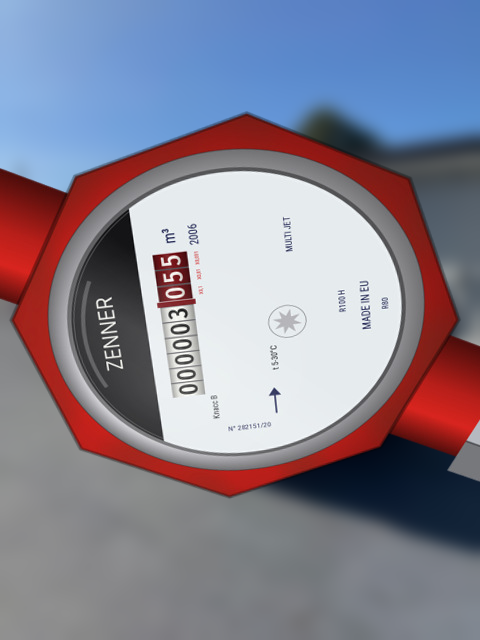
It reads **3.055** m³
